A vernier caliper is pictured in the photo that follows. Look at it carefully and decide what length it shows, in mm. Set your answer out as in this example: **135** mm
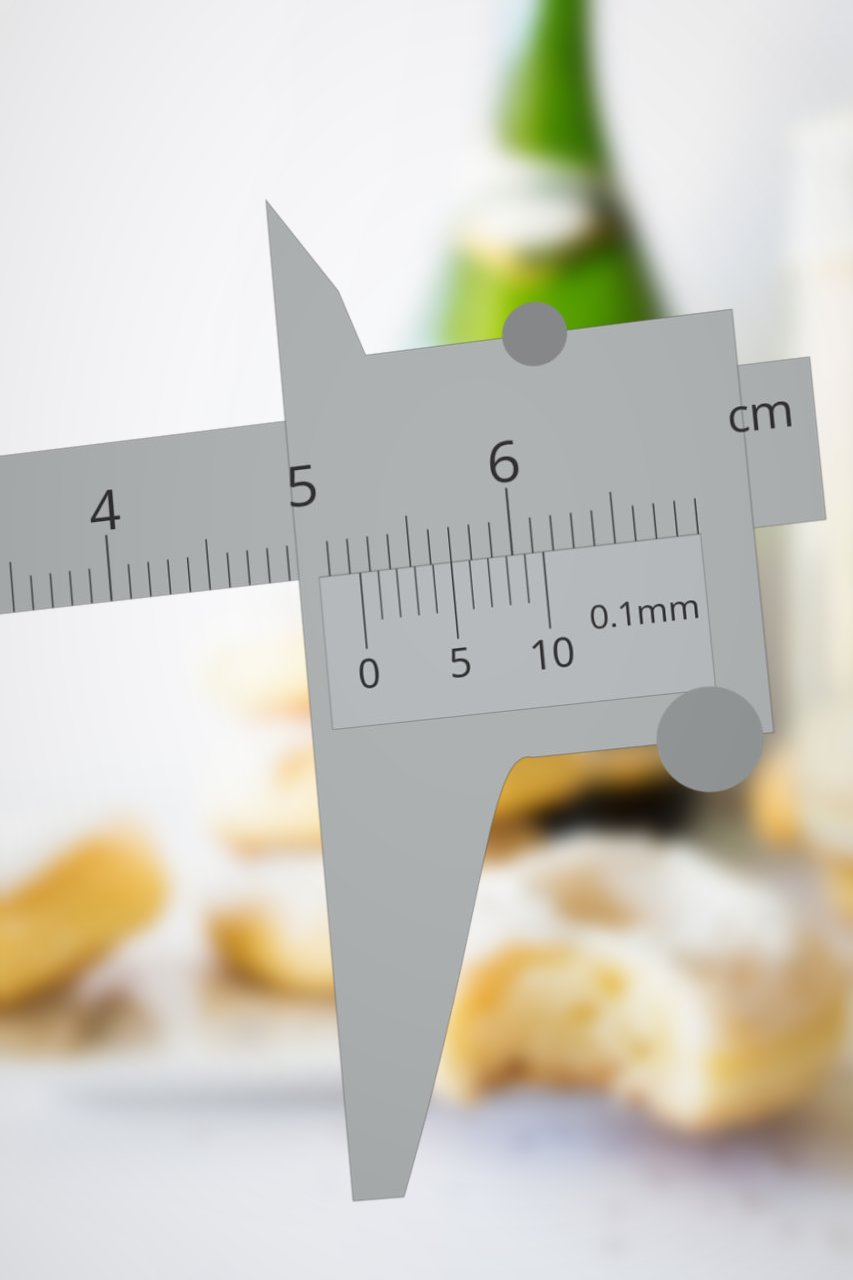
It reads **52.5** mm
